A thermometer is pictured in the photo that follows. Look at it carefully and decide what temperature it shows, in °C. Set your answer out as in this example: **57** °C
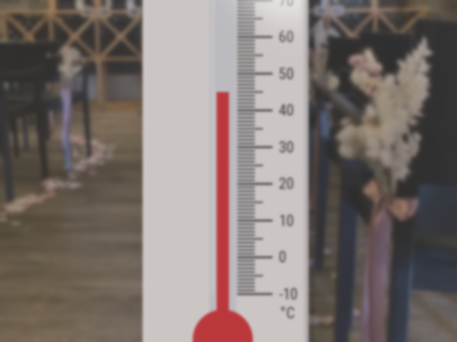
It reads **45** °C
